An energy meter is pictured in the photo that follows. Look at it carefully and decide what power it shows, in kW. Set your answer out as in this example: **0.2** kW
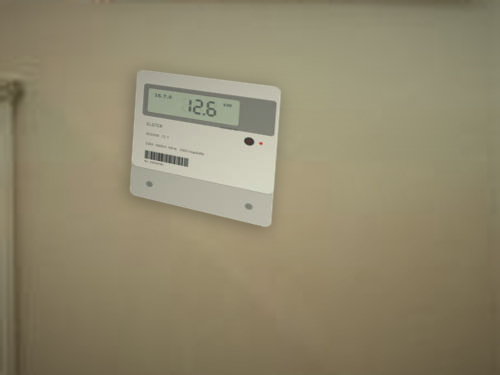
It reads **12.6** kW
